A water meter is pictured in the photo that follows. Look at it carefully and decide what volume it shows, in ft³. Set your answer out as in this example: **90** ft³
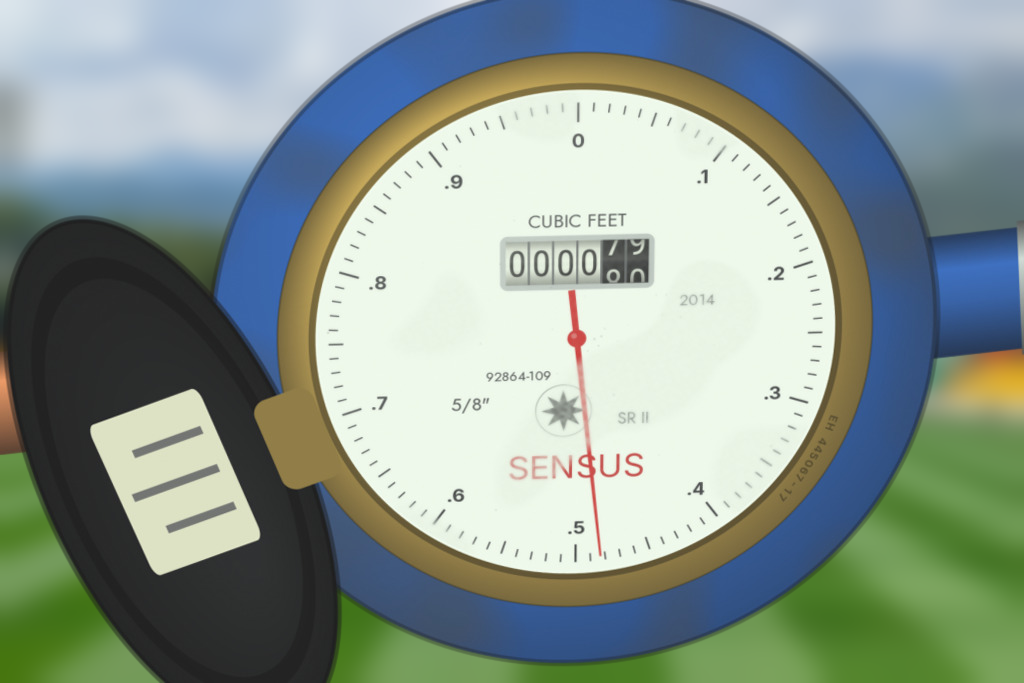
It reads **79.48** ft³
